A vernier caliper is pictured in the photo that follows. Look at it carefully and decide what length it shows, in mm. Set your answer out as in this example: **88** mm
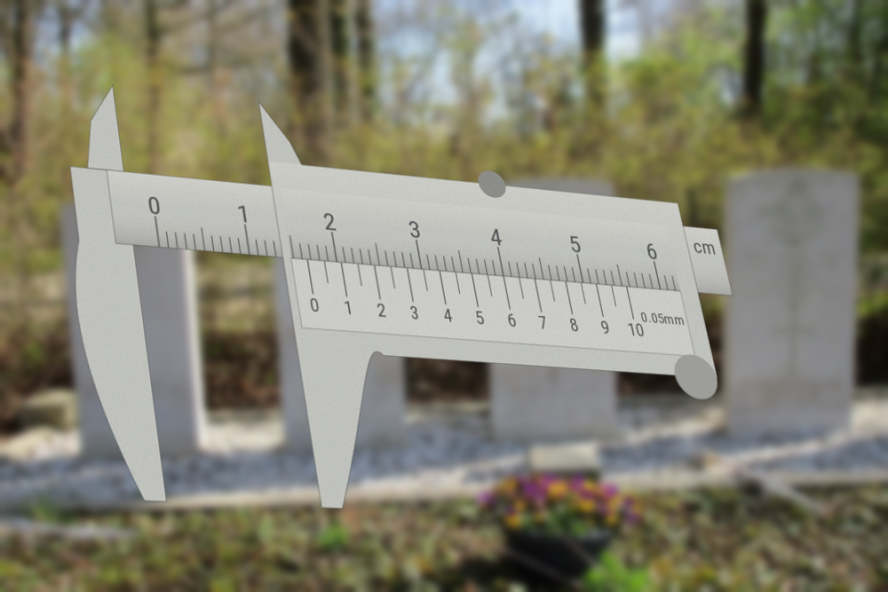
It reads **16.6** mm
